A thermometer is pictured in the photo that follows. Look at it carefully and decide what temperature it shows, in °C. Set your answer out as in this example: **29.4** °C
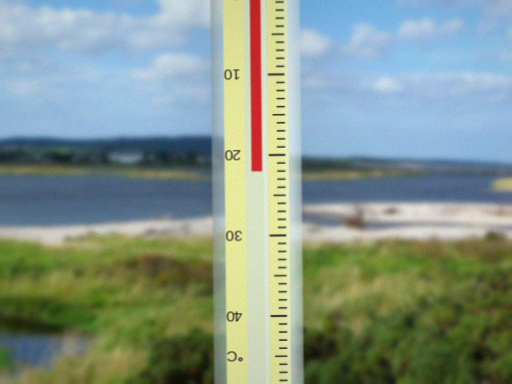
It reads **22** °C
